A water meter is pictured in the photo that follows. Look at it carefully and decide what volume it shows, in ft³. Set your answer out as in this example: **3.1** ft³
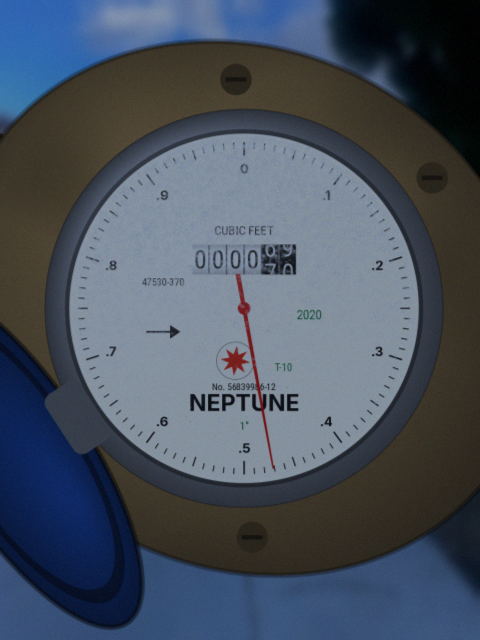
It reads **69.47** ft³
